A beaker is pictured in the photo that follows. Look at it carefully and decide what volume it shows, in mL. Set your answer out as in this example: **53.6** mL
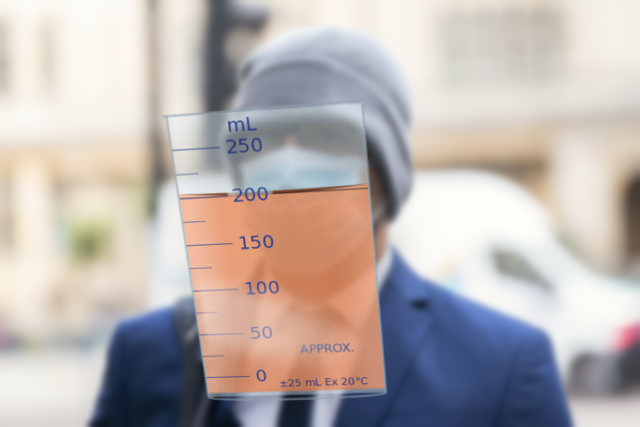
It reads **200** mL
